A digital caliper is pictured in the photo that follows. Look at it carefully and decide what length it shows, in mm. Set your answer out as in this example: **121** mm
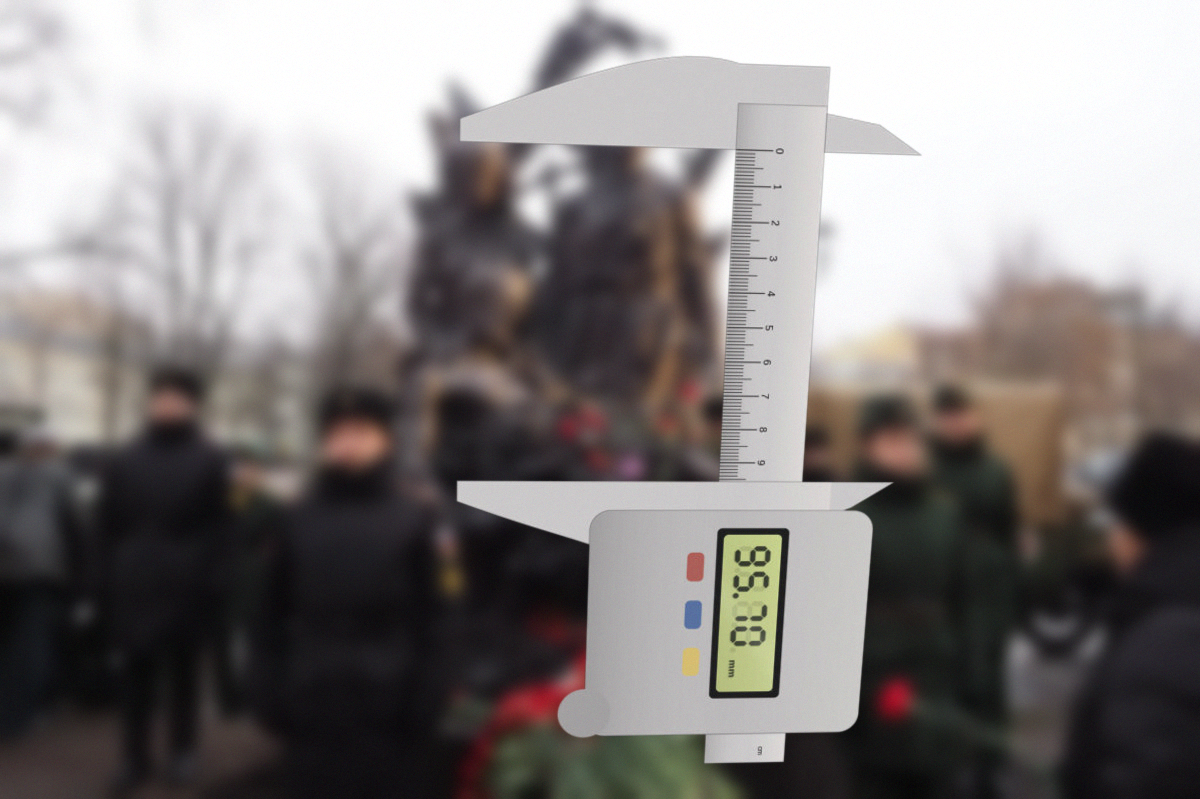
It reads **95.70** mm
